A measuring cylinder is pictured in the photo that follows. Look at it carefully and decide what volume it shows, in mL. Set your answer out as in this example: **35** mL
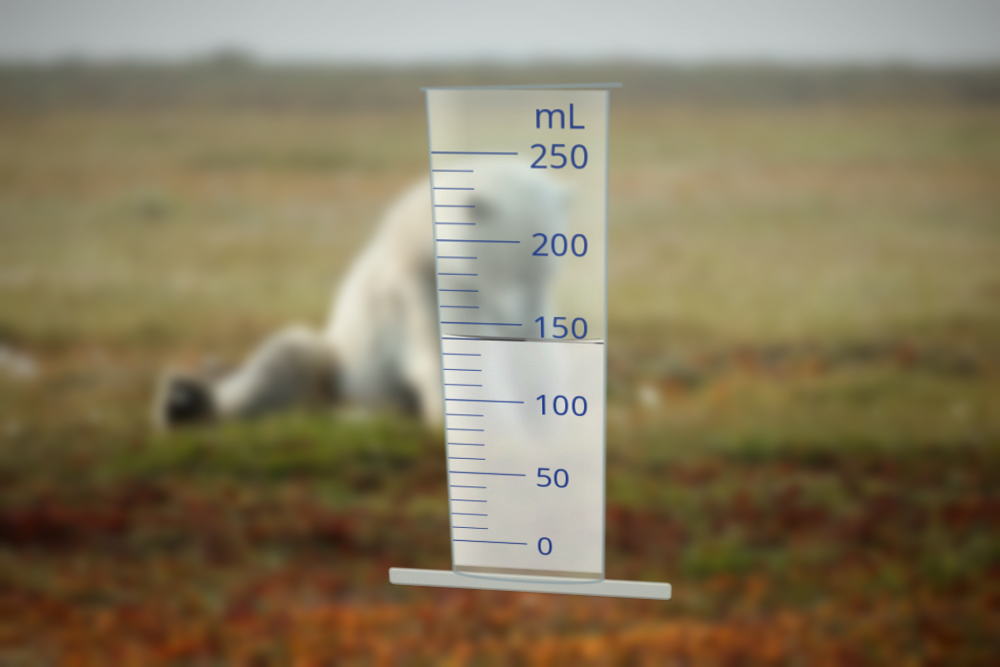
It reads **140** mL
